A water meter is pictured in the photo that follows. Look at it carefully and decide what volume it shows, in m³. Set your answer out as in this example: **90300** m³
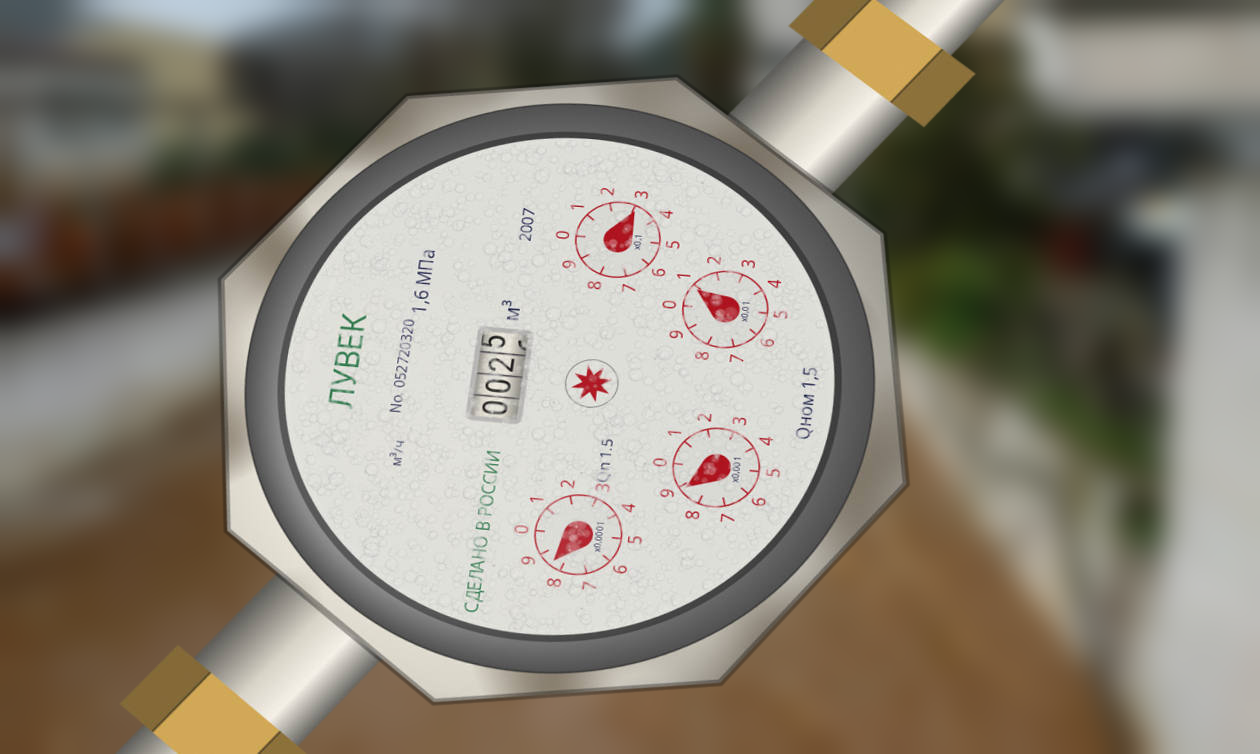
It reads **25.3088** m³
